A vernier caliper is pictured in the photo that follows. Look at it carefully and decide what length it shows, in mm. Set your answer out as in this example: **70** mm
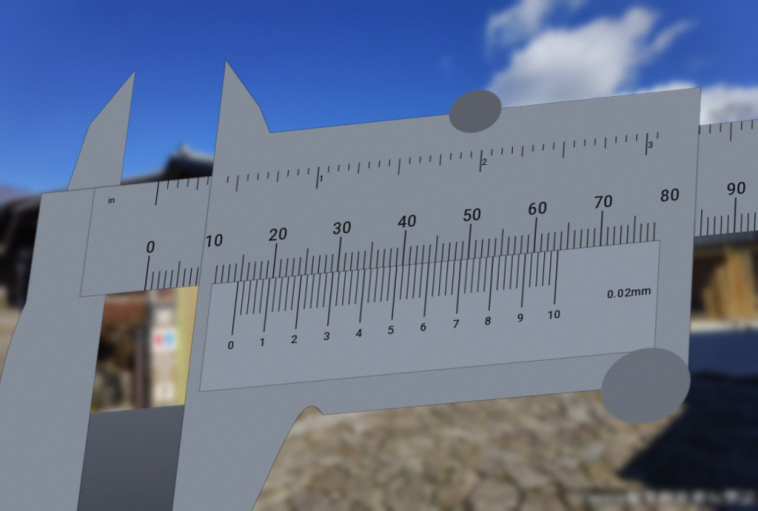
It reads **14.6** mm
